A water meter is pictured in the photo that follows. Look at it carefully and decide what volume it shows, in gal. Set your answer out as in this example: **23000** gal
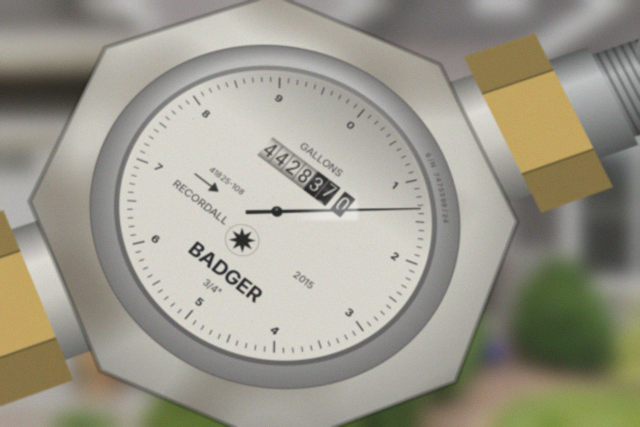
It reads **4428371.3** gal
